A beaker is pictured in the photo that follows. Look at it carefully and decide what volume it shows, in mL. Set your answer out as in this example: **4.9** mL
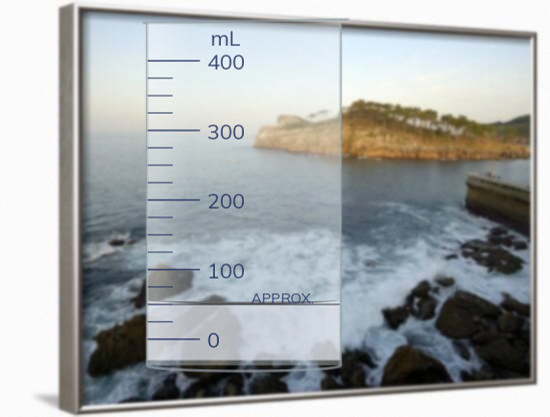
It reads **50** mL
